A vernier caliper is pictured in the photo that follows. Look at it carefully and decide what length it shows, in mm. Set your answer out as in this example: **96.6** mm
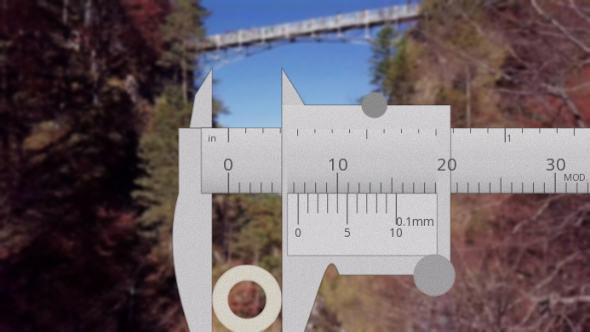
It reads **6.4** mm
